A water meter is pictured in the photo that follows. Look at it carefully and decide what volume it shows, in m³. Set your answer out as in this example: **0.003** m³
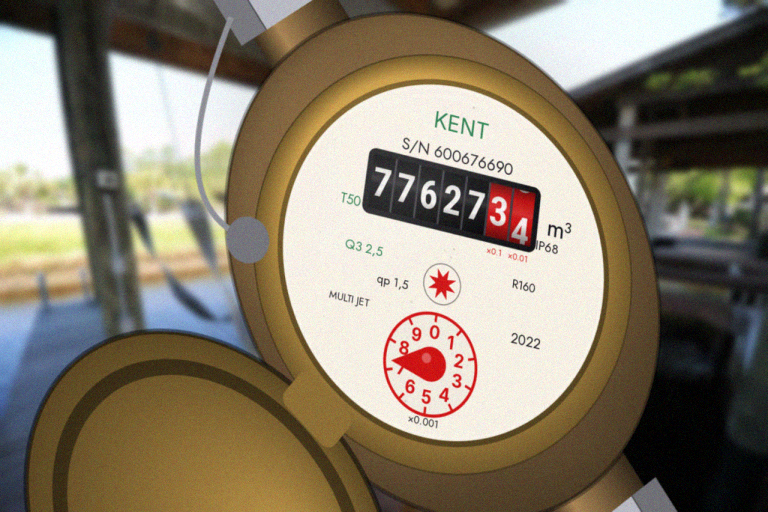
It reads **77627.337** m³
